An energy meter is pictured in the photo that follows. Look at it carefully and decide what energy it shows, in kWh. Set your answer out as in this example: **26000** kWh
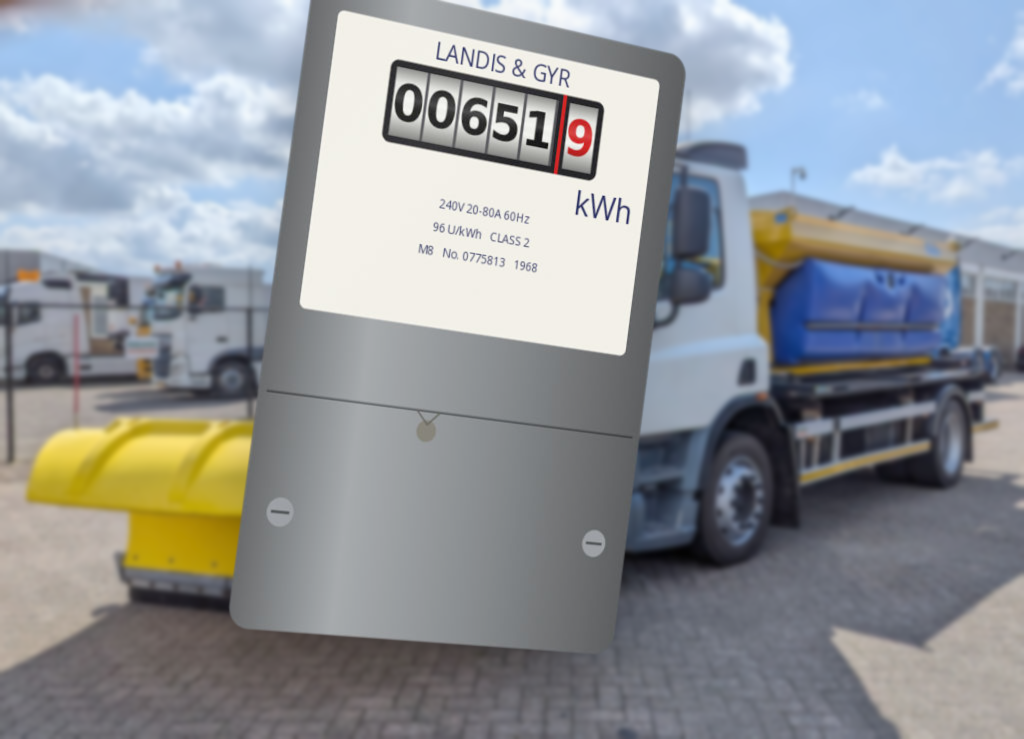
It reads **651.9** kWh
